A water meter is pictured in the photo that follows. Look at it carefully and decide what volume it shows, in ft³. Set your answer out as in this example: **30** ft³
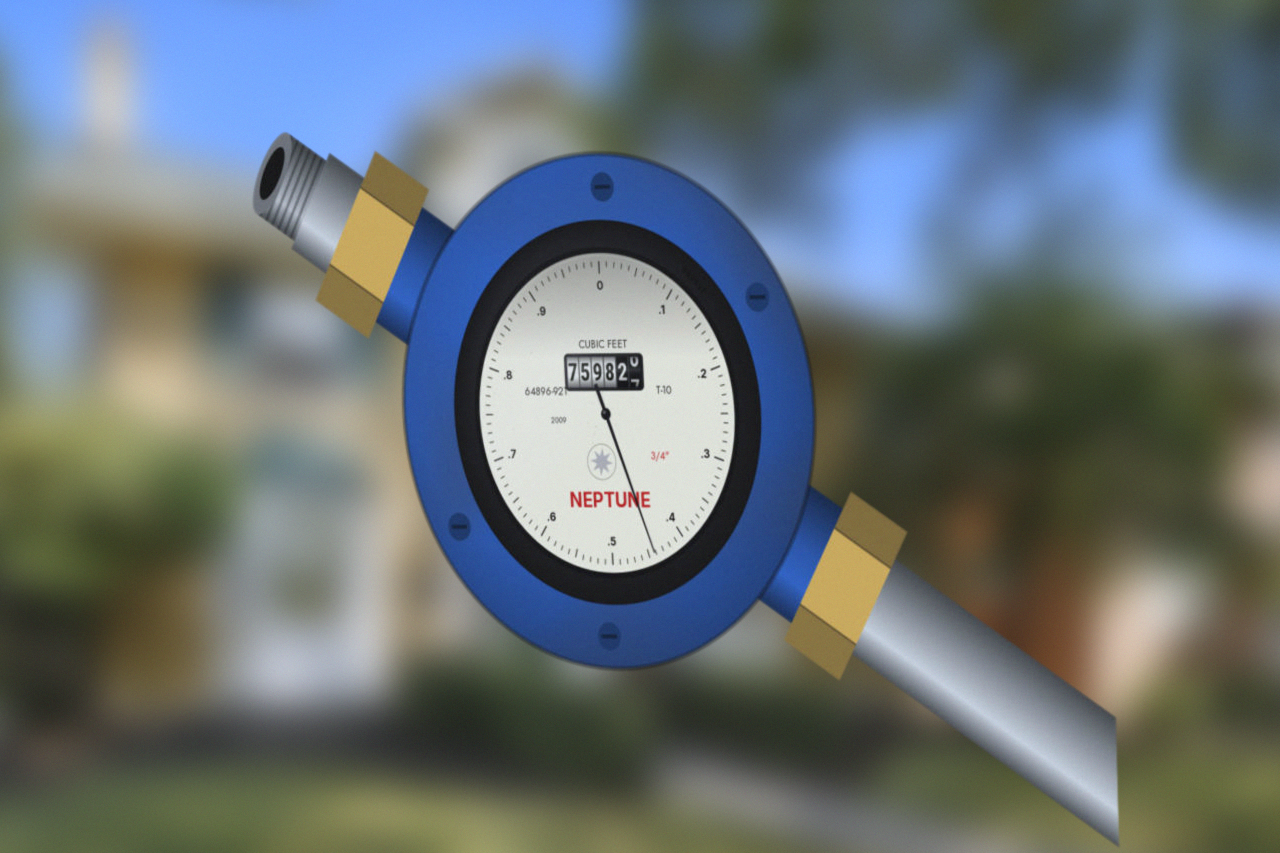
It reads **759826.44** ft³
